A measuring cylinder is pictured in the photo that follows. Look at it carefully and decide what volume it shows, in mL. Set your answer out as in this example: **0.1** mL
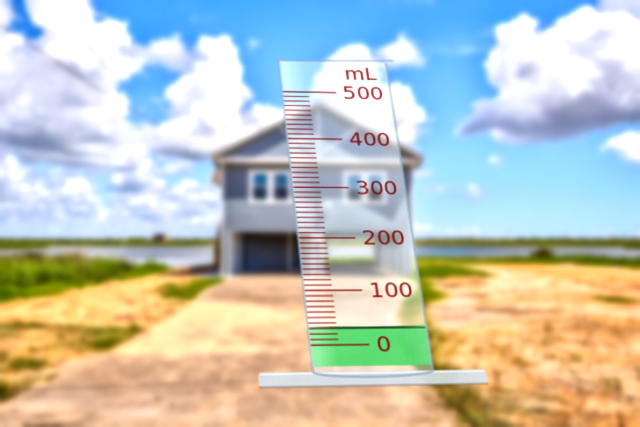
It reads **30** mL
